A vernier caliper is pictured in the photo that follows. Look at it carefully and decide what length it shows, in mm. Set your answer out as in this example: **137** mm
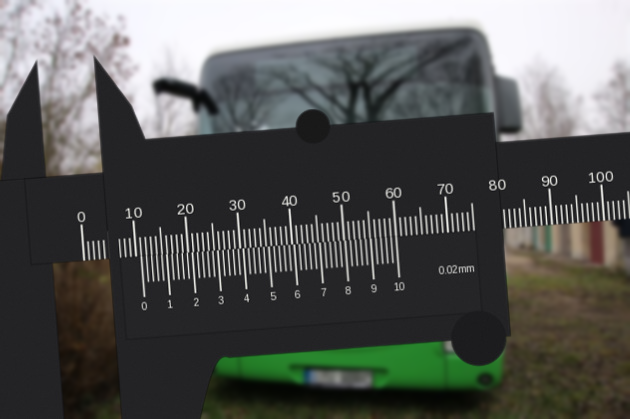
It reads **11.0** mm
